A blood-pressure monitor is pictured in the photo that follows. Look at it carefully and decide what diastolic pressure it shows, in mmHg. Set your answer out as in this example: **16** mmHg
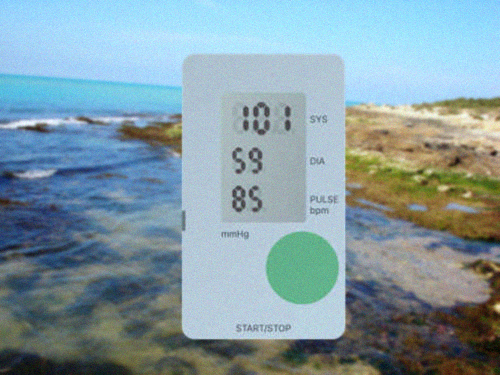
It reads **59** mmHg
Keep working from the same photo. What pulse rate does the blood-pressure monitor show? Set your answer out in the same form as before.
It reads **85** bpm
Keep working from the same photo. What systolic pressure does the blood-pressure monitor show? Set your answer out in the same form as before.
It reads **101** mmHg
